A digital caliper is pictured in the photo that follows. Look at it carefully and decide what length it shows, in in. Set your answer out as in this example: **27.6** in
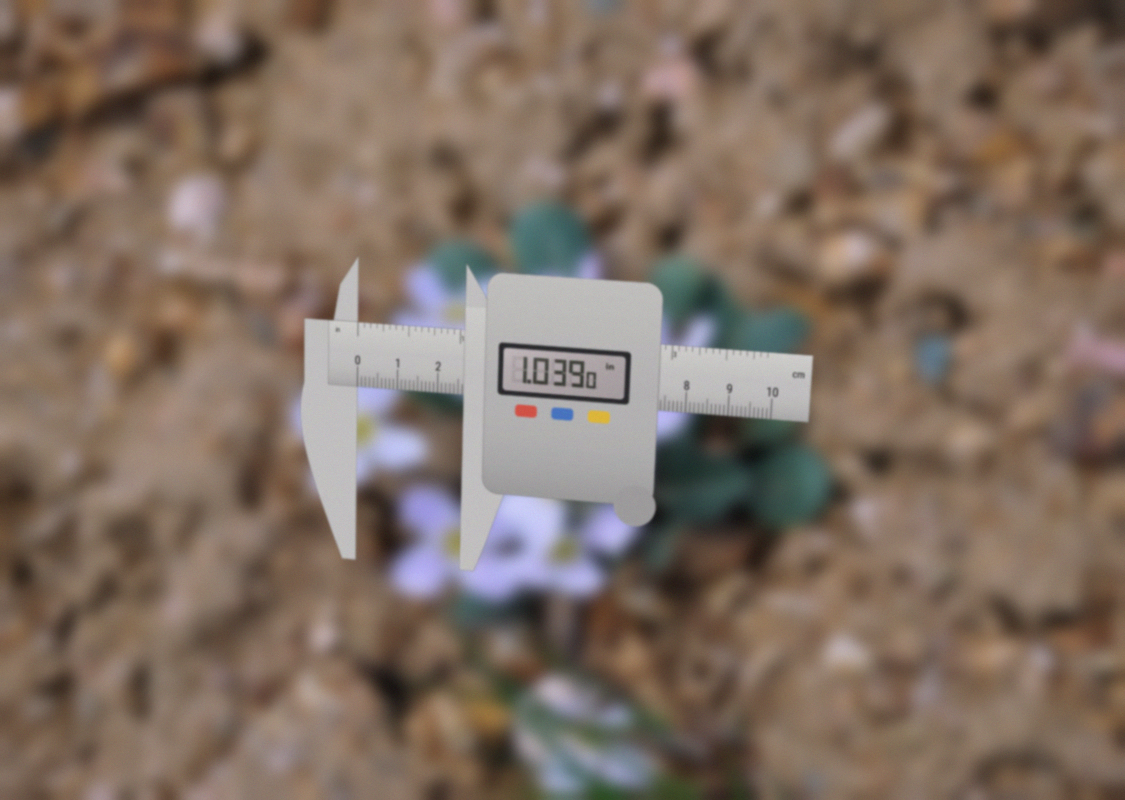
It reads **1.0390** in
